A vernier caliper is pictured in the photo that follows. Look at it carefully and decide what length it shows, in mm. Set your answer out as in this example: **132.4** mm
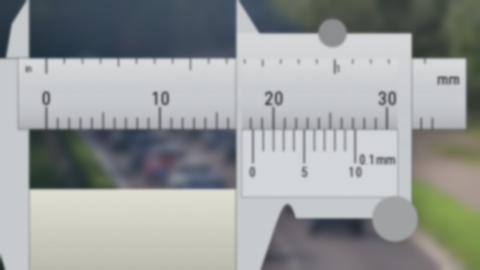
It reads **18.2** mm
